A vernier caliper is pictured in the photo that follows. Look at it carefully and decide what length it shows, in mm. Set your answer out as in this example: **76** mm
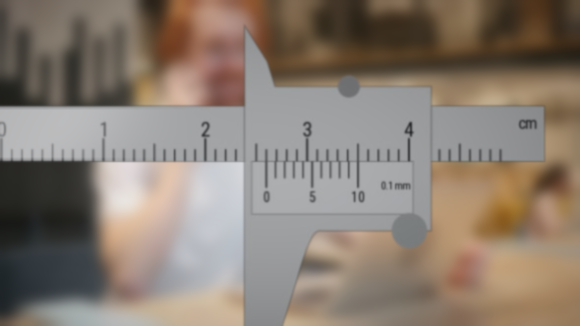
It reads **26.0** mm
